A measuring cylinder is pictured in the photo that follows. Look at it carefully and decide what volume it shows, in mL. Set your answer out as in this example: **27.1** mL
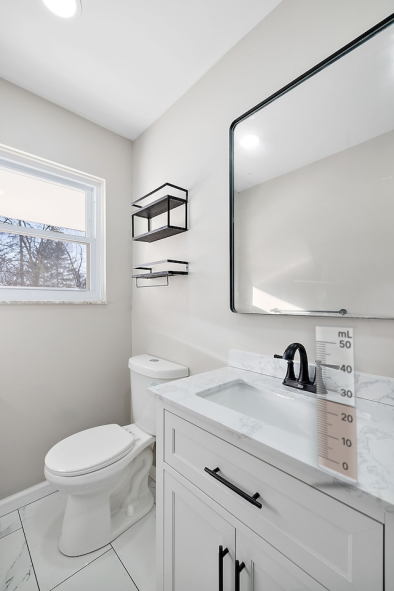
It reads **25** mL
